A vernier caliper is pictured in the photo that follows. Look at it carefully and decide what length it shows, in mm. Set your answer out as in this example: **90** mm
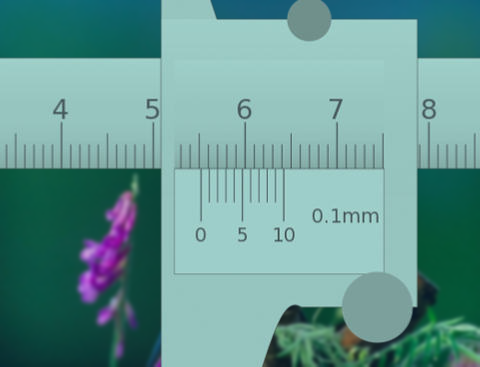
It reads **55.2** mm
